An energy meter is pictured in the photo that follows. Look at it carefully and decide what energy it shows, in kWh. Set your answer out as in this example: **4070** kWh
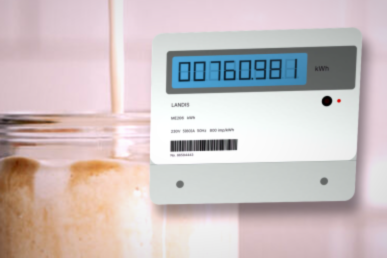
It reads **760.981** kWh
